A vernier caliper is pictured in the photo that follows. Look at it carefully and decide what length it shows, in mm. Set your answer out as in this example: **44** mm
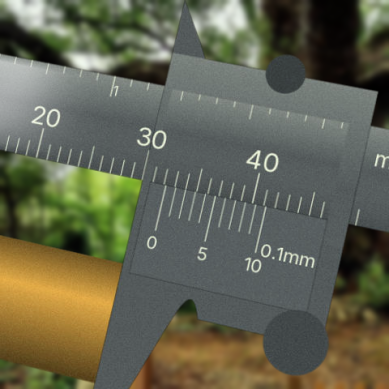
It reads **32.2** mm
